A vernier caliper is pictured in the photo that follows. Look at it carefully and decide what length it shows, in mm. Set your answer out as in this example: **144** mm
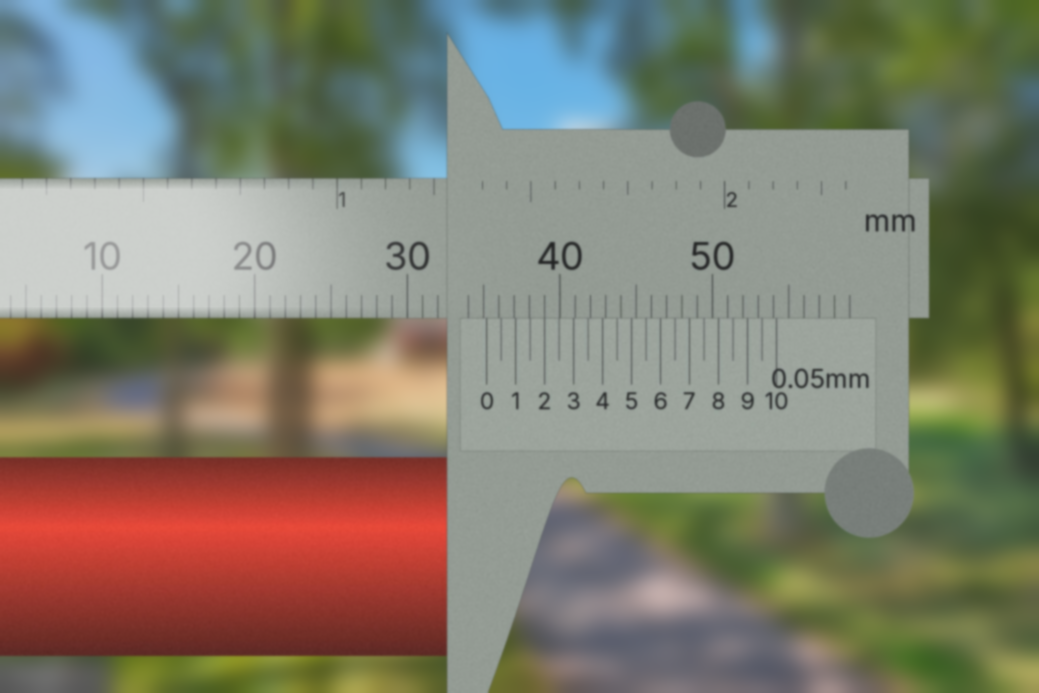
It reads **35.2** mm
